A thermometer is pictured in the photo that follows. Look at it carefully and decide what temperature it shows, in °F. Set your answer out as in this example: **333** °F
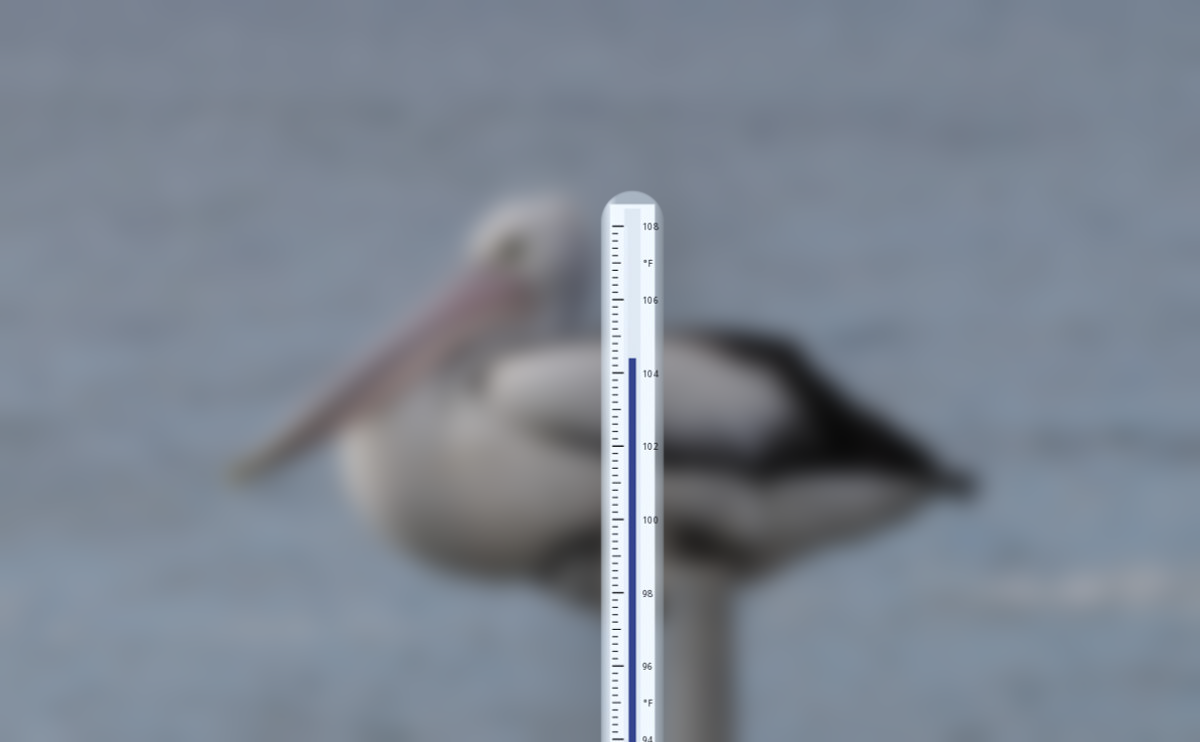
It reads **104.4** °F
